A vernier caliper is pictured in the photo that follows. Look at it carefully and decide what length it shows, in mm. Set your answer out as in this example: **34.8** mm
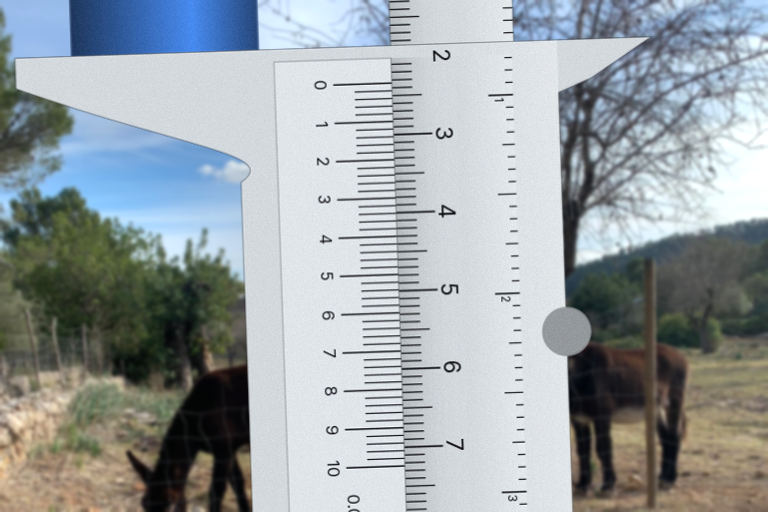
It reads **23.4** mm
